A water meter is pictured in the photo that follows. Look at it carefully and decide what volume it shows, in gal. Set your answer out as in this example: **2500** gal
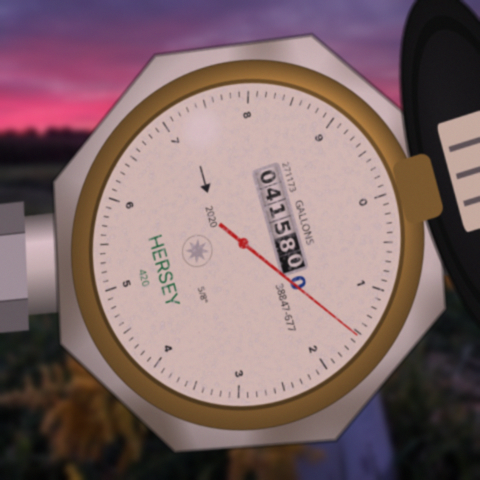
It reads **415801.5** gal
